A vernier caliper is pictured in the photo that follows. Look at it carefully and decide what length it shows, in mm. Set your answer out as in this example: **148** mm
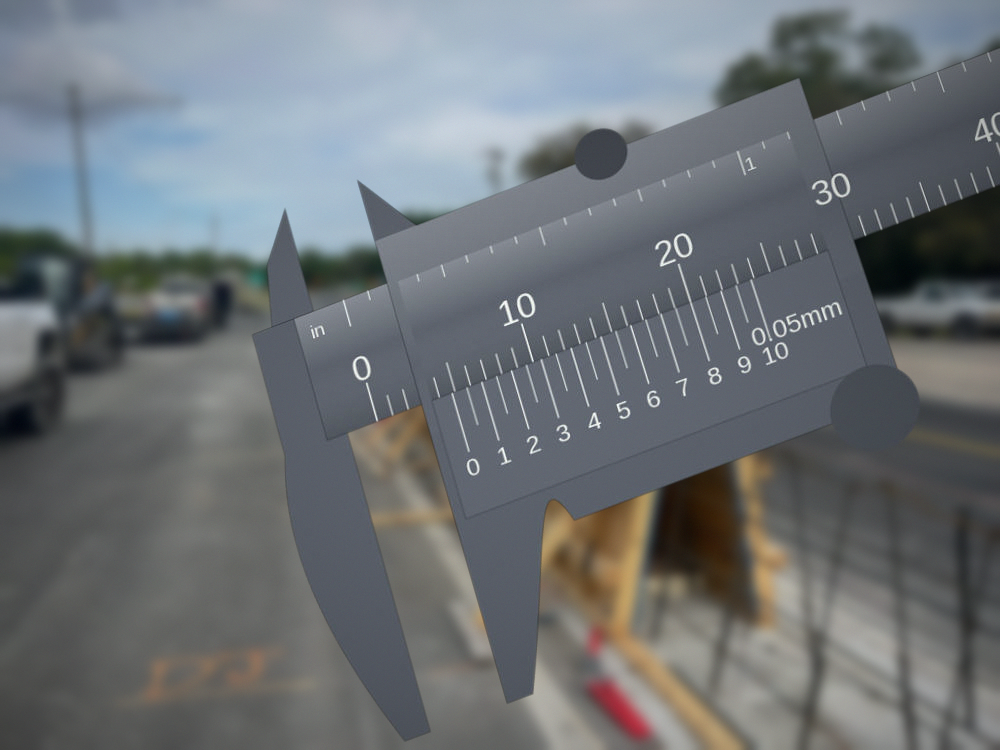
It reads **4.8** mm
